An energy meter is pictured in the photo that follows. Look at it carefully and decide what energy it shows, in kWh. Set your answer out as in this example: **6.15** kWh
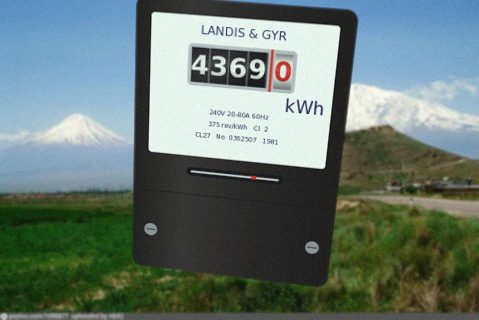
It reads **4369.0** kWh
